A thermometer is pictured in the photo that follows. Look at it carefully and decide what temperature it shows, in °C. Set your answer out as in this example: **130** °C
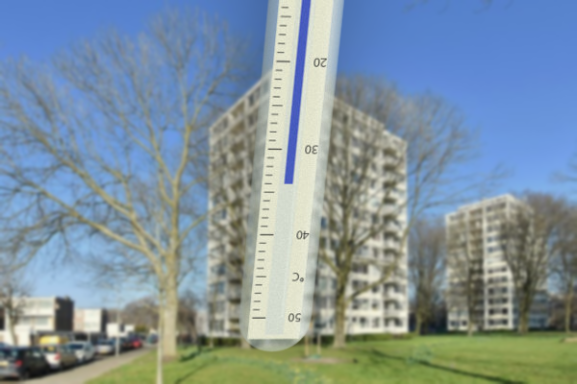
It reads **34** °C
